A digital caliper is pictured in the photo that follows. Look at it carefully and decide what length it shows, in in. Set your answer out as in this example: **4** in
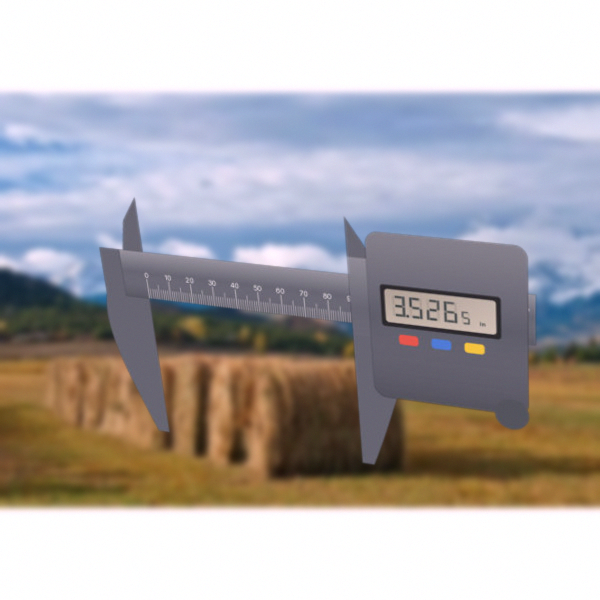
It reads **3.5265** in
